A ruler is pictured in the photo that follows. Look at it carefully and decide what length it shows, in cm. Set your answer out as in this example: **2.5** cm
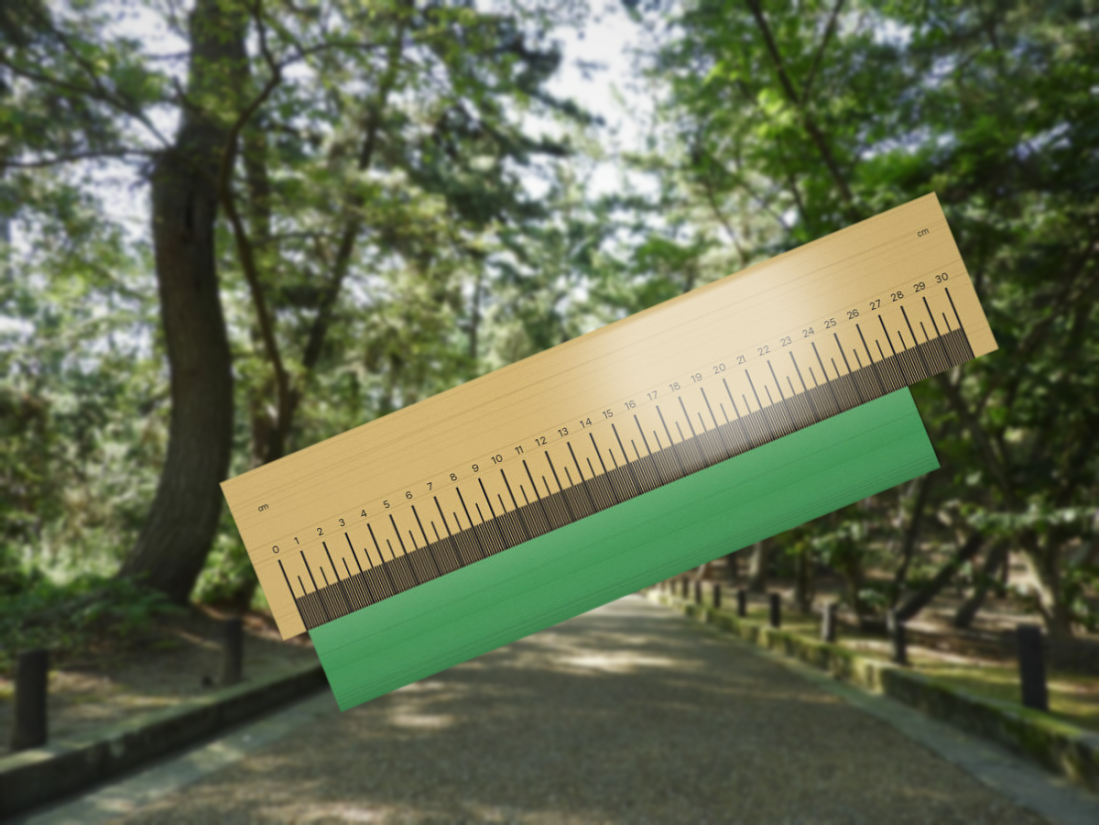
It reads **27** cm
